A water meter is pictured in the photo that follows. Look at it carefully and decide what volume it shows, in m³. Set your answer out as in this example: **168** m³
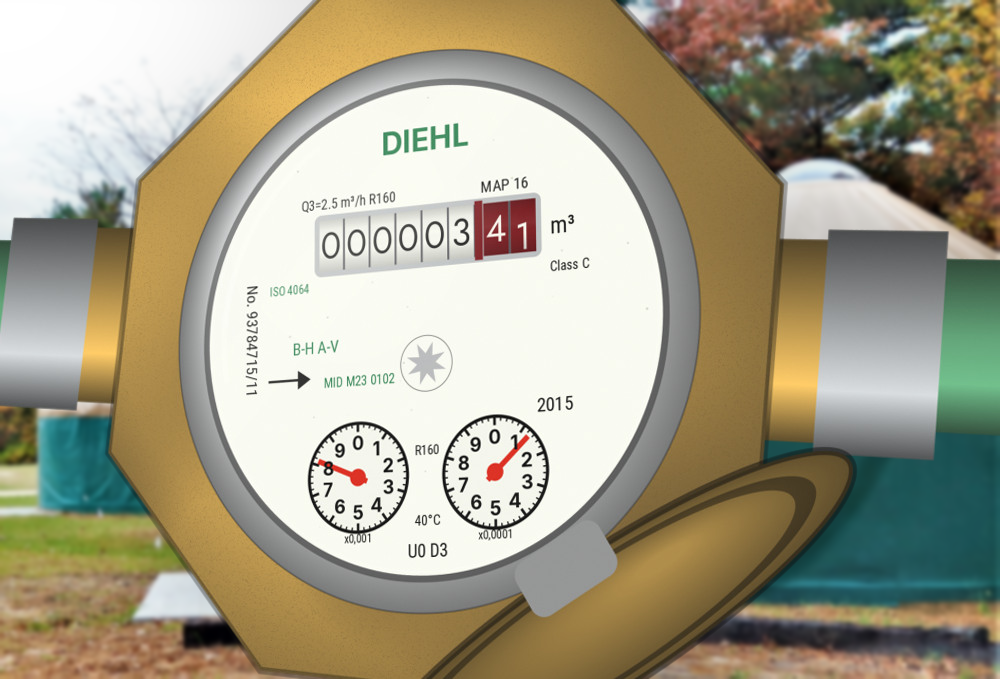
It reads **3.4081** m³
